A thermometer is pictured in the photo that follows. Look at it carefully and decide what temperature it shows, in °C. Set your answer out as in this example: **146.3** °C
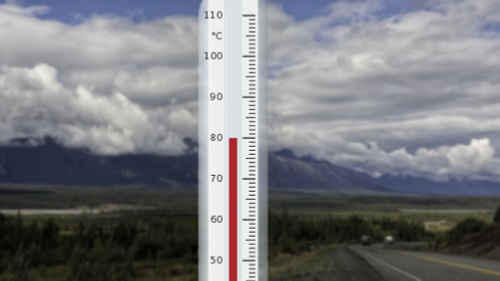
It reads **80** °C
